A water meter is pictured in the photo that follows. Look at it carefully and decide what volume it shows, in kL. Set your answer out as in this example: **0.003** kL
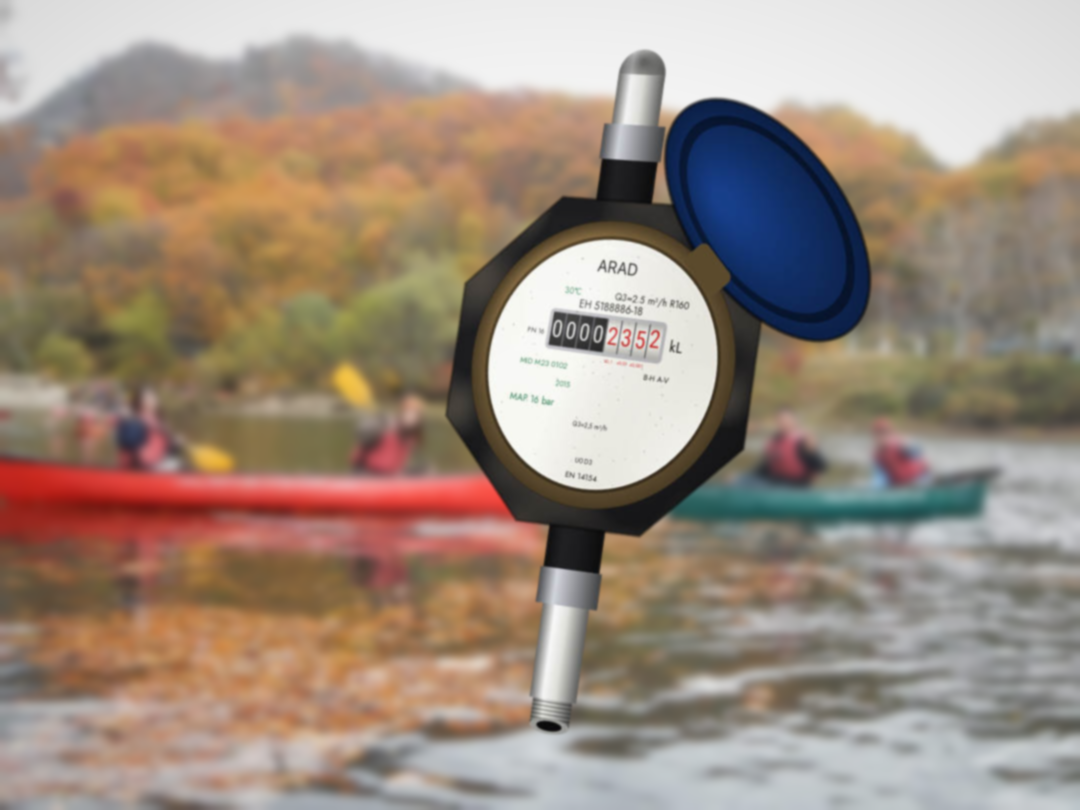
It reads **0.2352** kL
